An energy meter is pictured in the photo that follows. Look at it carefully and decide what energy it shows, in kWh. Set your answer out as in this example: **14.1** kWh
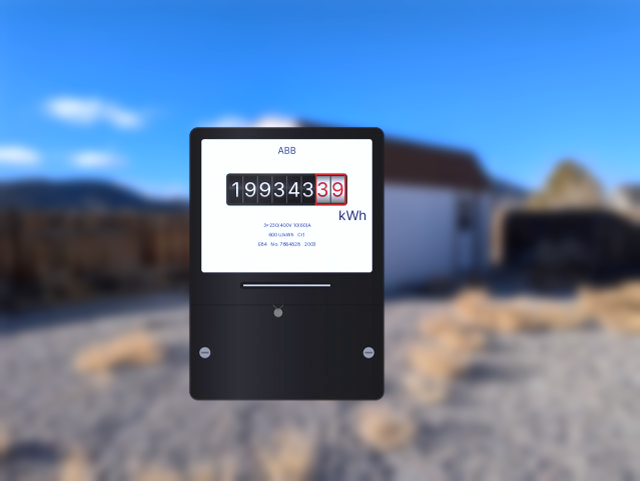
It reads **199343.39** kWh
